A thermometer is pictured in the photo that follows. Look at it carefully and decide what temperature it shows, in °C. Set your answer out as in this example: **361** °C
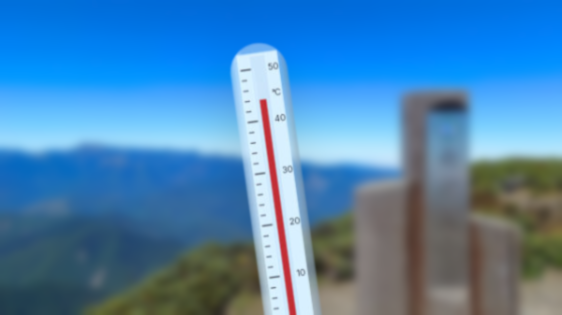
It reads **44** °C
